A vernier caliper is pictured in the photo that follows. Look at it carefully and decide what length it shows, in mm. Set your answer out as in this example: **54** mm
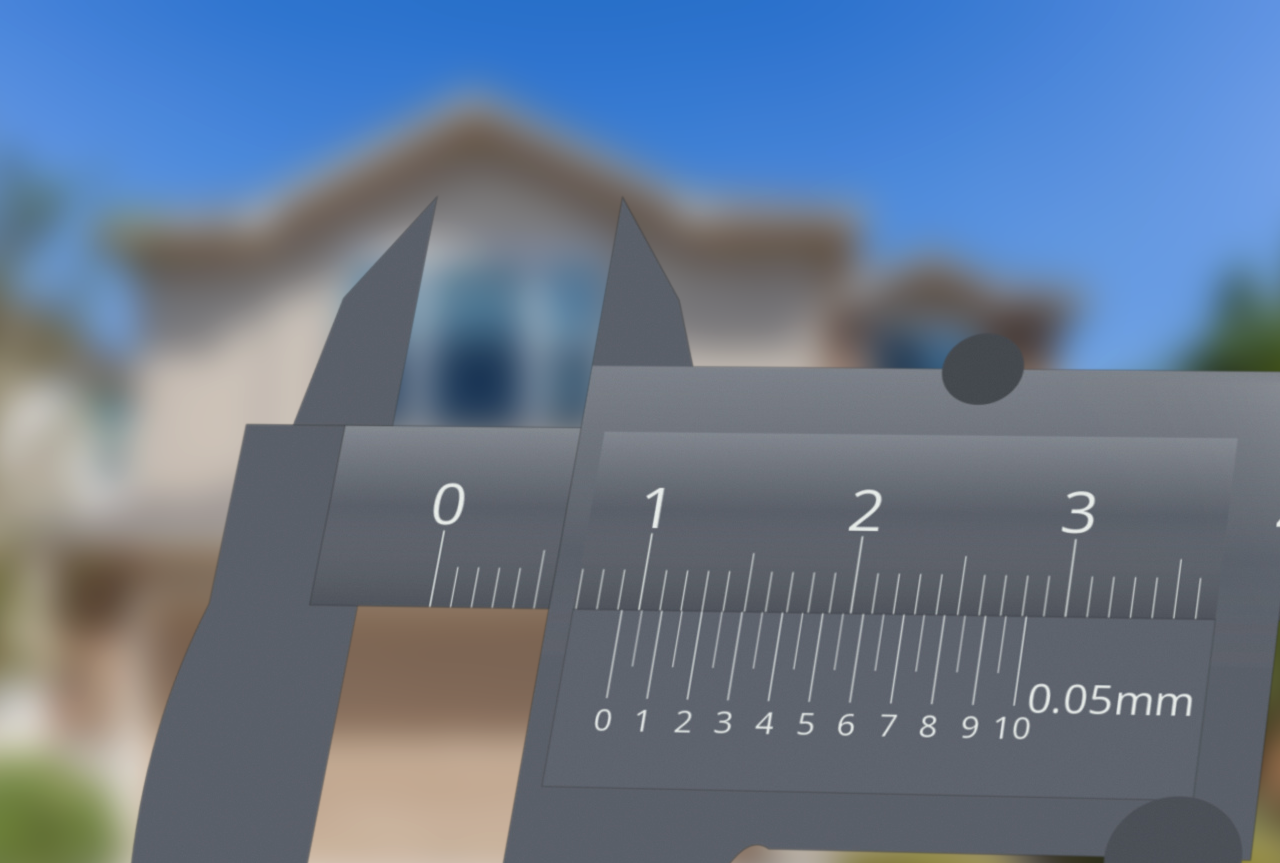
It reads **9.2** mm
